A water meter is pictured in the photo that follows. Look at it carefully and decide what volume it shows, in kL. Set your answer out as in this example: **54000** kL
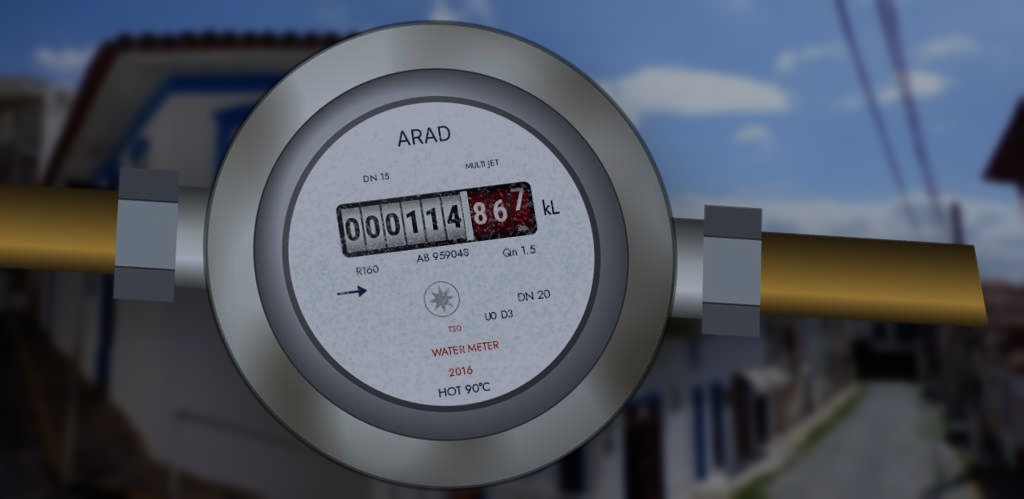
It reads **114.867** kL
